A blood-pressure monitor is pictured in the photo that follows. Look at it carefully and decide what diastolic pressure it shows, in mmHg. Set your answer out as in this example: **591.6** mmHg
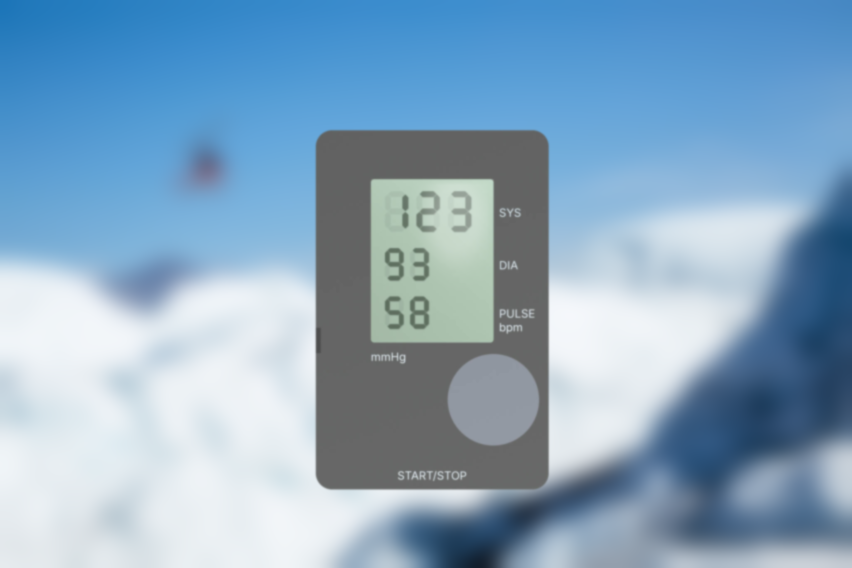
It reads **93** mmHg
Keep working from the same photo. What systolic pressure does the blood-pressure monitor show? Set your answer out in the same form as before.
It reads **123** mmHg
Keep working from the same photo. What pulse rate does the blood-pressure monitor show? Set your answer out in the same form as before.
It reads **58** bpm
